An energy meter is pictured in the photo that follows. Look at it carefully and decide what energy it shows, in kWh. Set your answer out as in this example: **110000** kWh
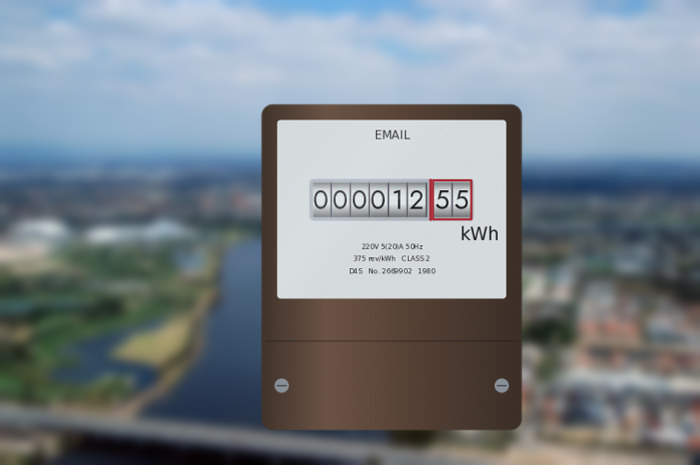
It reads **12.55** kWh
